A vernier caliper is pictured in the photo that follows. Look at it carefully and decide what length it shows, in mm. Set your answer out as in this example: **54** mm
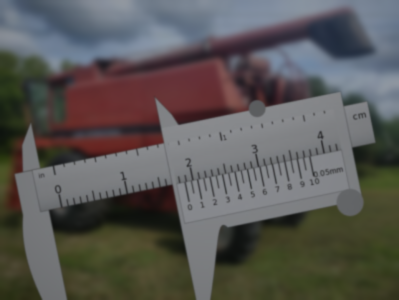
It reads **18.8** mm
